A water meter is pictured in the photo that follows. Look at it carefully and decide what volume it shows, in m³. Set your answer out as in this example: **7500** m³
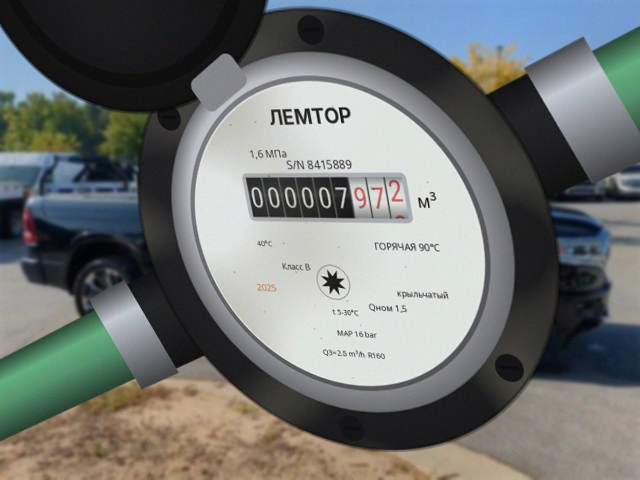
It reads **7.972** m³
